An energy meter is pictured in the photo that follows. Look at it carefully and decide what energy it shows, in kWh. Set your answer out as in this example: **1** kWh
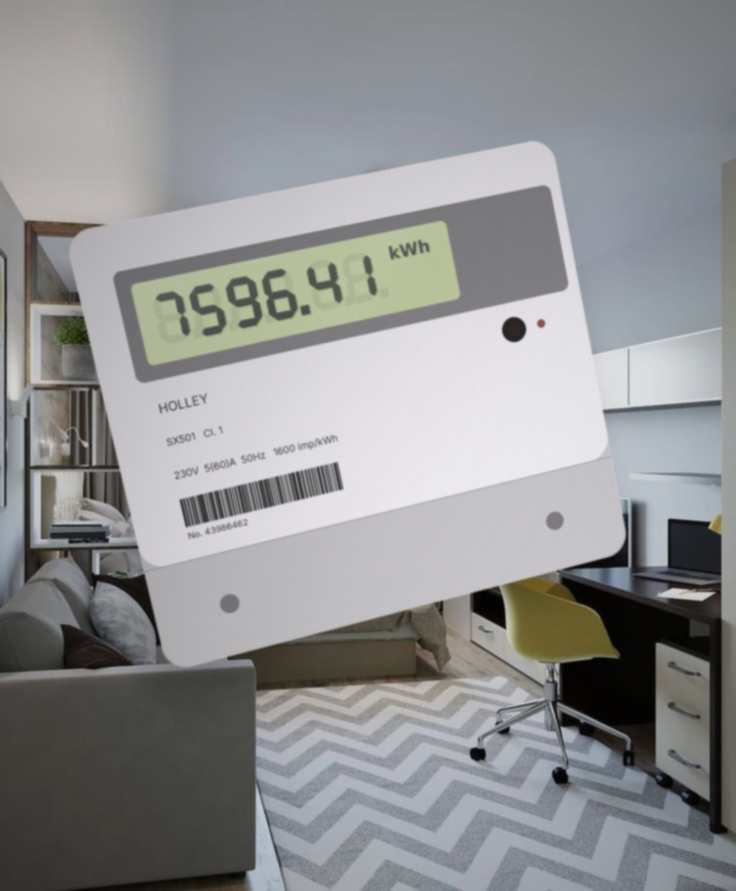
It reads **7596.41** kWh
